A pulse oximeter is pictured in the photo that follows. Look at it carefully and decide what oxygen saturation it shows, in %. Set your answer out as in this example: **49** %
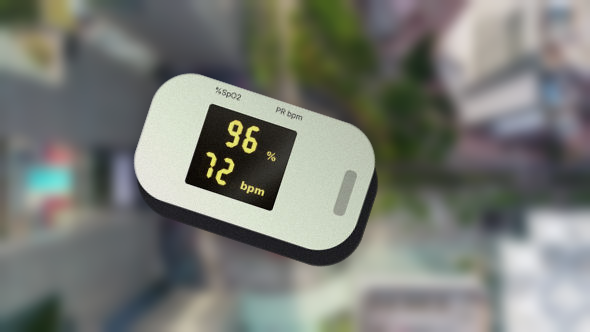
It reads **96** %
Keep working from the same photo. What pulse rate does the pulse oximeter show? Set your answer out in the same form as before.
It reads **72** bpm
